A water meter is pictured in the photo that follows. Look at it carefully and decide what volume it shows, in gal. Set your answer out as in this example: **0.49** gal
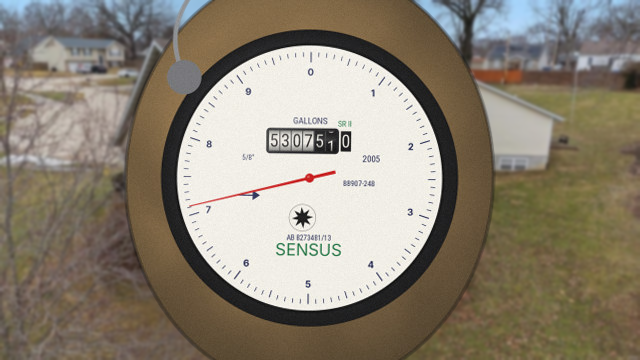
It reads **5307507.1** gal
